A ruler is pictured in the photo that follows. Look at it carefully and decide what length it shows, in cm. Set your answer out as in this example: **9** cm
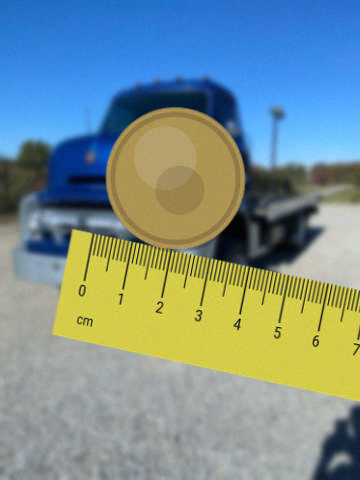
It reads **3.5** cm
